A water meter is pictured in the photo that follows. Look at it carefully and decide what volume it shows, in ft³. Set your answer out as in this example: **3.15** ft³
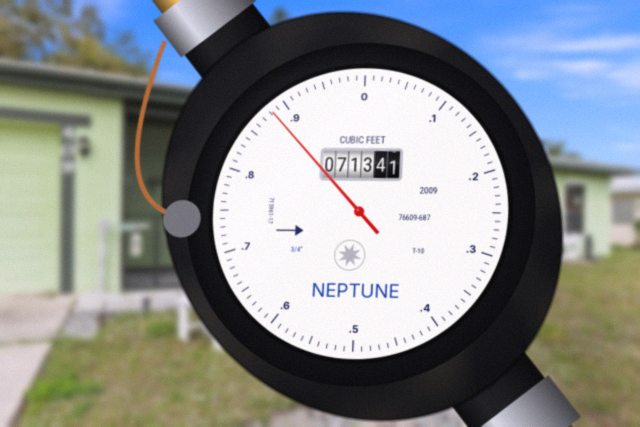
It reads **71340.88** ft³
